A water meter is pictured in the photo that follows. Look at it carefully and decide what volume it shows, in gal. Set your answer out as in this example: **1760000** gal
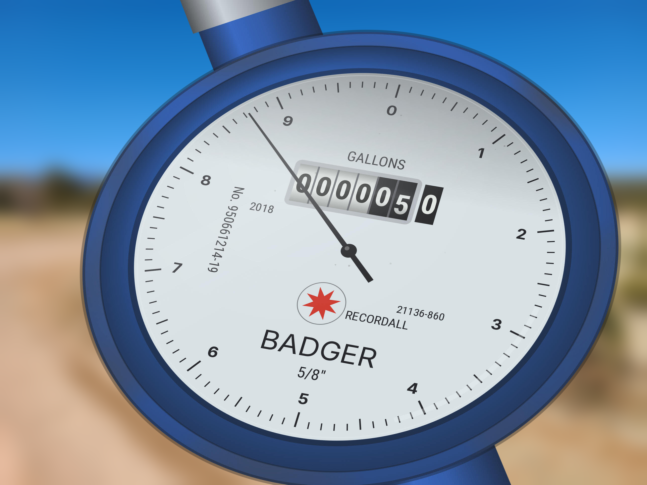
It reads **48.7** gal
